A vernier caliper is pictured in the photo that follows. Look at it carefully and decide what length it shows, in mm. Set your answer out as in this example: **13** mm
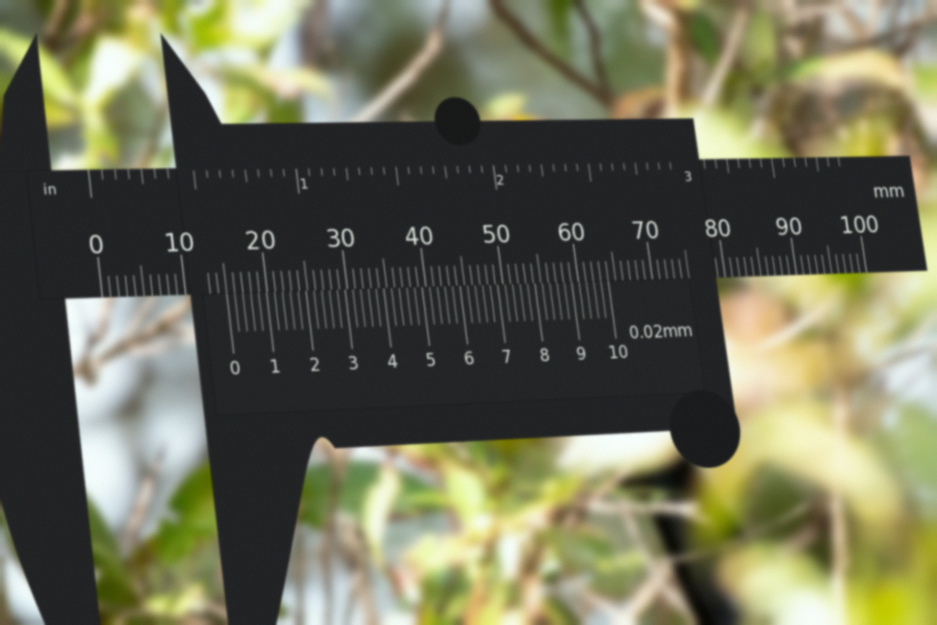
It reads **15.0** mm
